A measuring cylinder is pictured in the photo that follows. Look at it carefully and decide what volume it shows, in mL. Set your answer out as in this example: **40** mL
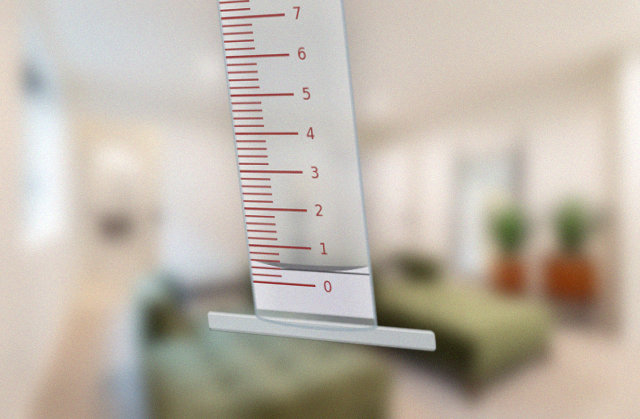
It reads **0.4** mL
